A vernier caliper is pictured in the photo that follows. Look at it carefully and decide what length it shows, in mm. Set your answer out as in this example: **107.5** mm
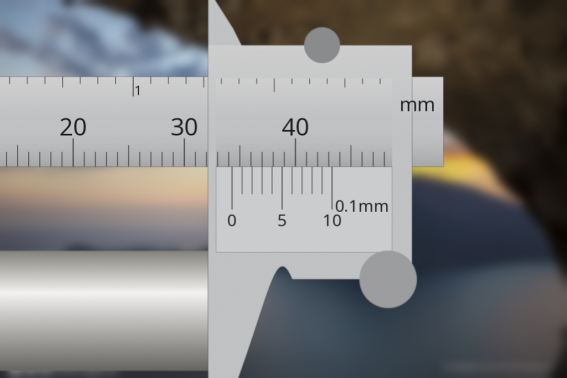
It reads **34.3** mm
